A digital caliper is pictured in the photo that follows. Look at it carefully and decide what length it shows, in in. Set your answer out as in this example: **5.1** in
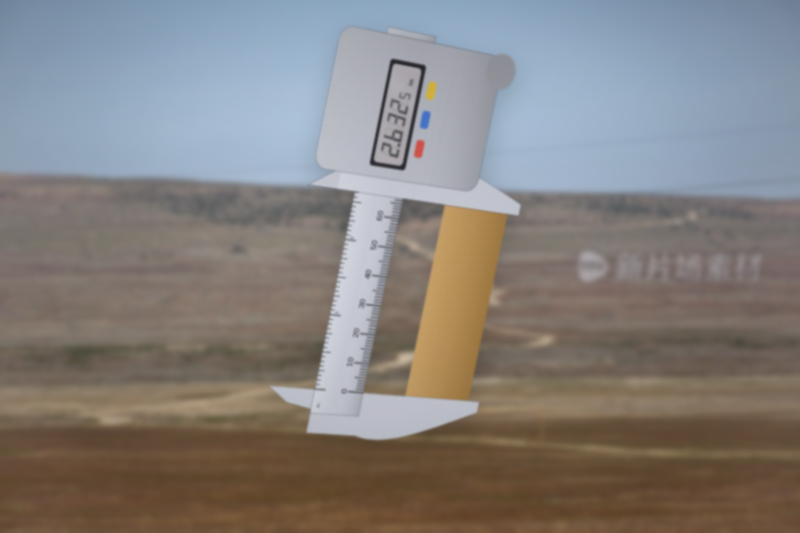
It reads **2.6325** in
